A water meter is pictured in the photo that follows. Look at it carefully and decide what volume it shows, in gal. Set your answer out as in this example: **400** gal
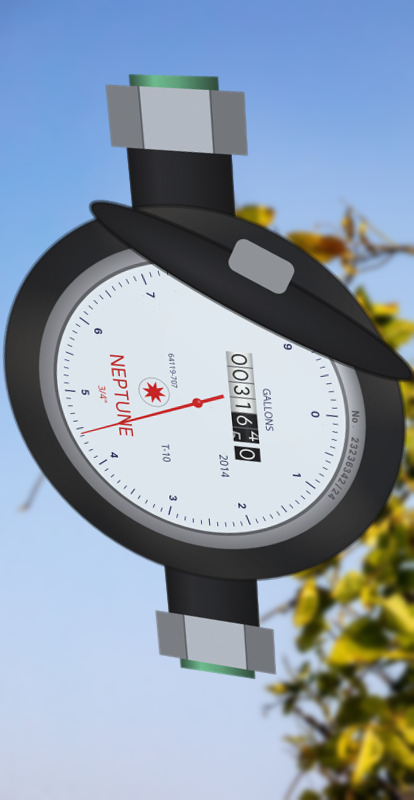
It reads **31644.4** gal
